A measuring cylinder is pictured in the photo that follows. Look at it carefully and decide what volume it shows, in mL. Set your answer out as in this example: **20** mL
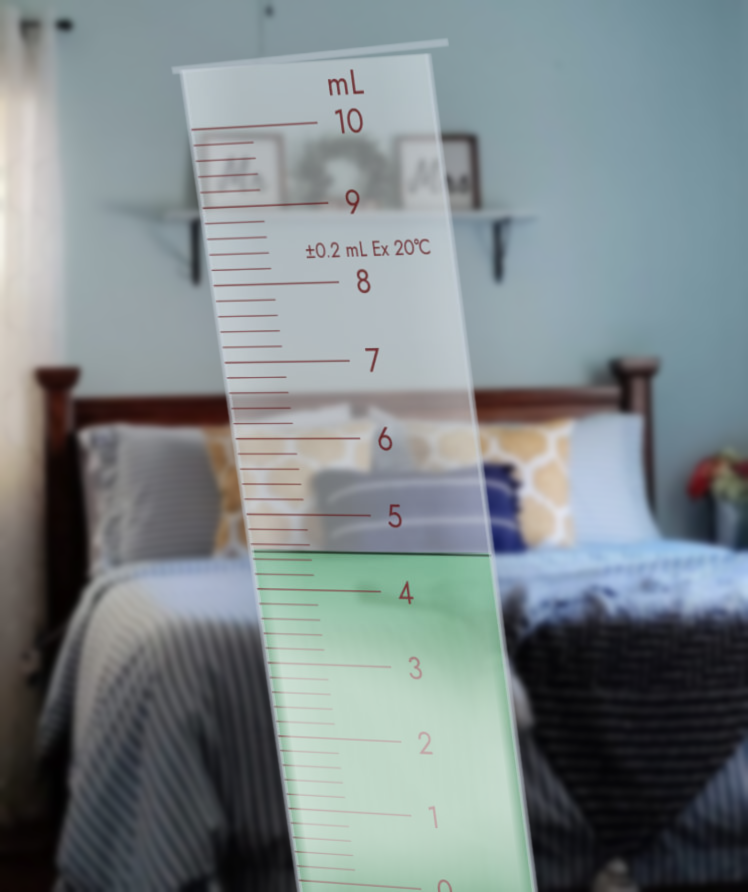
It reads **4.5** mL
